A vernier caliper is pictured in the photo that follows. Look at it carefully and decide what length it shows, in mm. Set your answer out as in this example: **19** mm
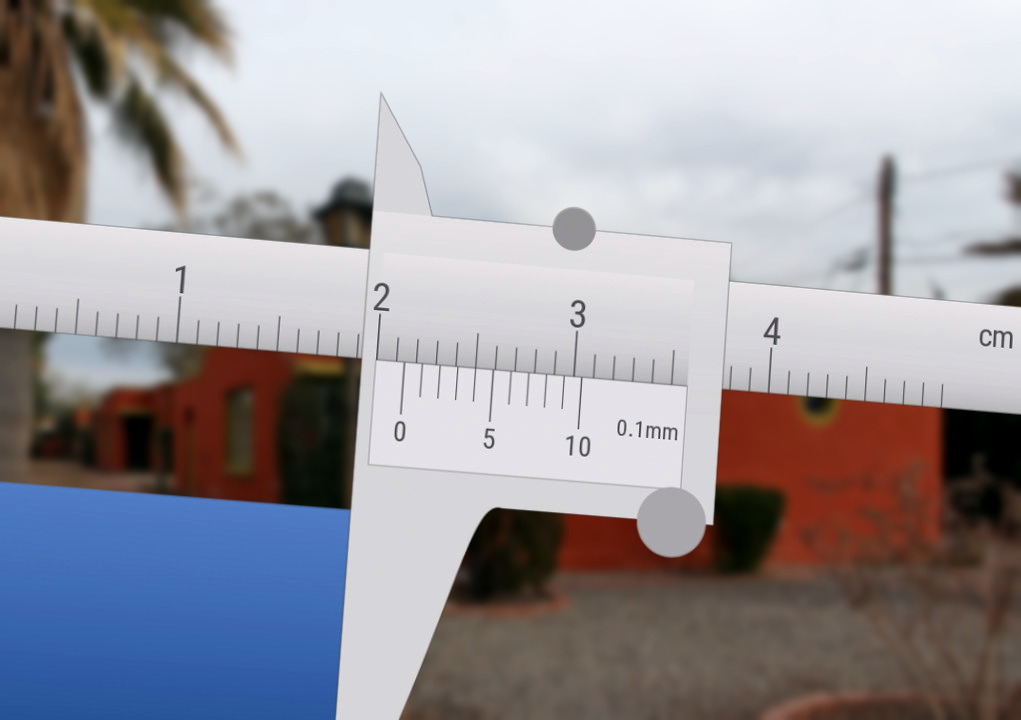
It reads **21.4** mm
